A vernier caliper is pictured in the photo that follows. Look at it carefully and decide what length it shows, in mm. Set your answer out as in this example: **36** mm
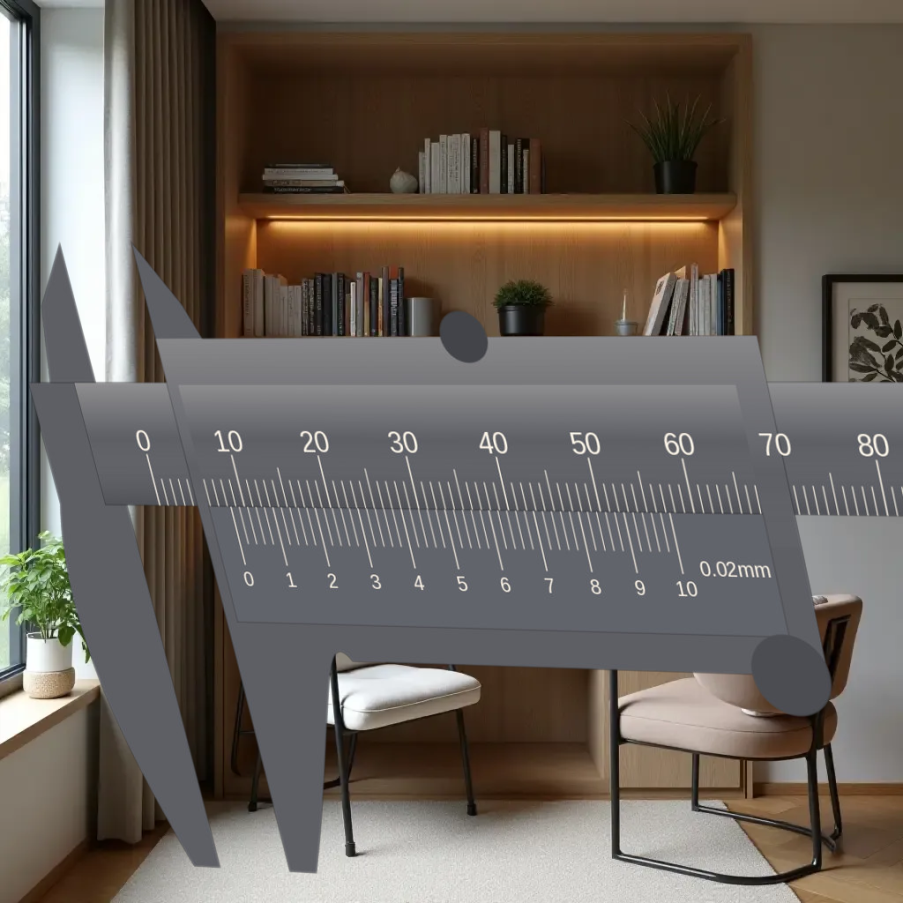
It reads **8.4** mm
